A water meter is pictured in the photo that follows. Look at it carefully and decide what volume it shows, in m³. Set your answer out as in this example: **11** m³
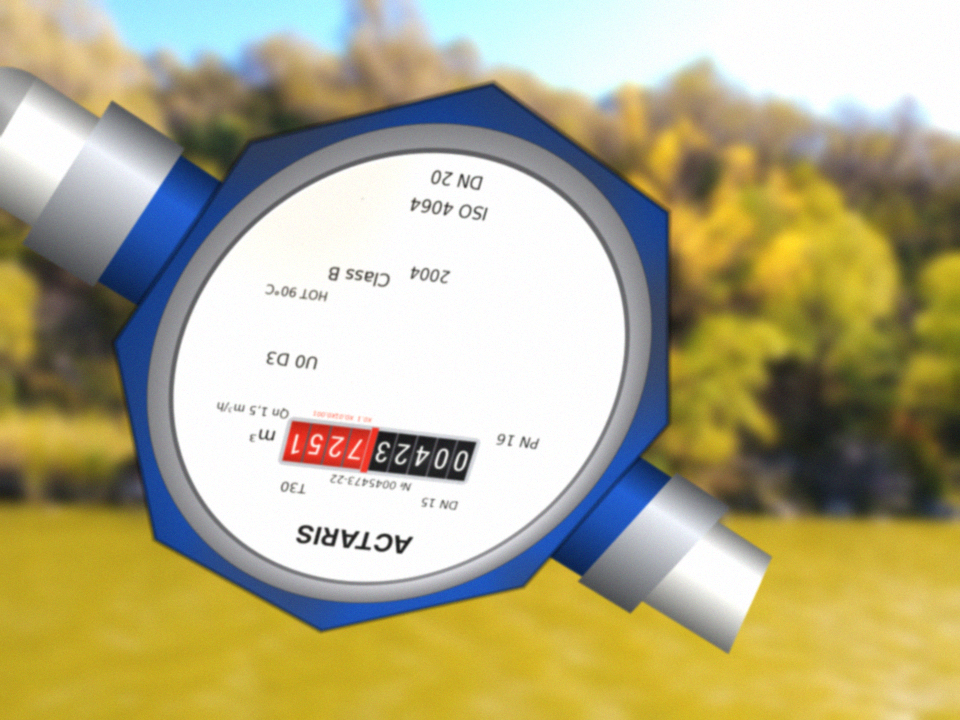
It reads **423.7251** m³
